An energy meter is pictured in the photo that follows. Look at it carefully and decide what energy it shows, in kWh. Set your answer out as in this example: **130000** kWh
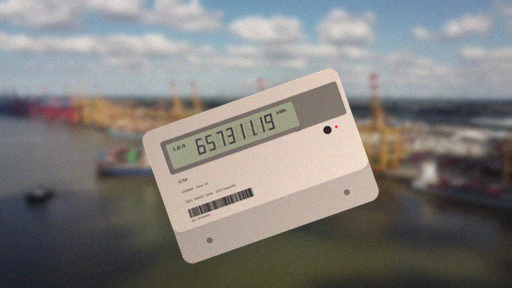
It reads **657311.19** kWh
